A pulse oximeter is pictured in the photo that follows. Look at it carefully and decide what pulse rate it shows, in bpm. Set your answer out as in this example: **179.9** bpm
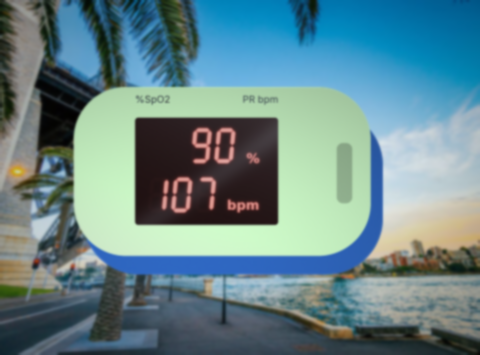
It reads **107** bpm
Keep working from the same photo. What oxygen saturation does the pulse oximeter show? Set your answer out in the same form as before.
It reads **90** %
